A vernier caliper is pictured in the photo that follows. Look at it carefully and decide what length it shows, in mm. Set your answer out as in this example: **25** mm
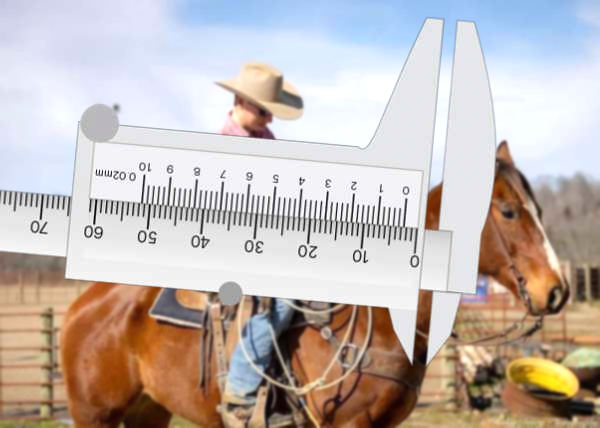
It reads **2.5** mm
